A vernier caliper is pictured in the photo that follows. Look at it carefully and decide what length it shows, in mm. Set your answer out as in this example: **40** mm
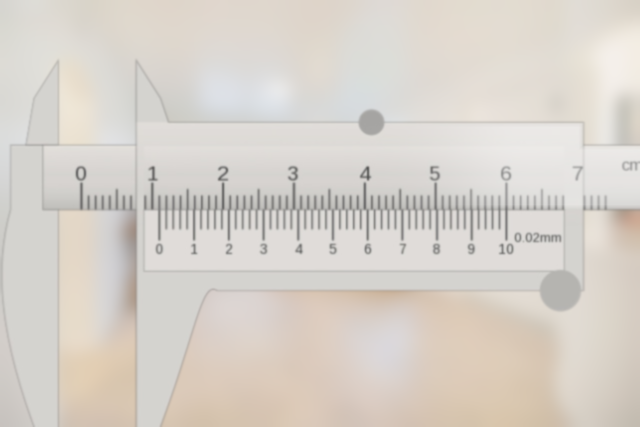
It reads **11.0** mm
